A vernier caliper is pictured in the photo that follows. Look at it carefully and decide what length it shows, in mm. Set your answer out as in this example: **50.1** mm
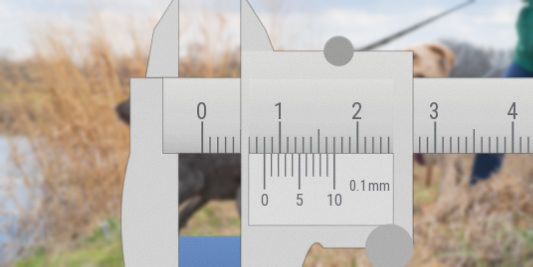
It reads **8.0** mm
